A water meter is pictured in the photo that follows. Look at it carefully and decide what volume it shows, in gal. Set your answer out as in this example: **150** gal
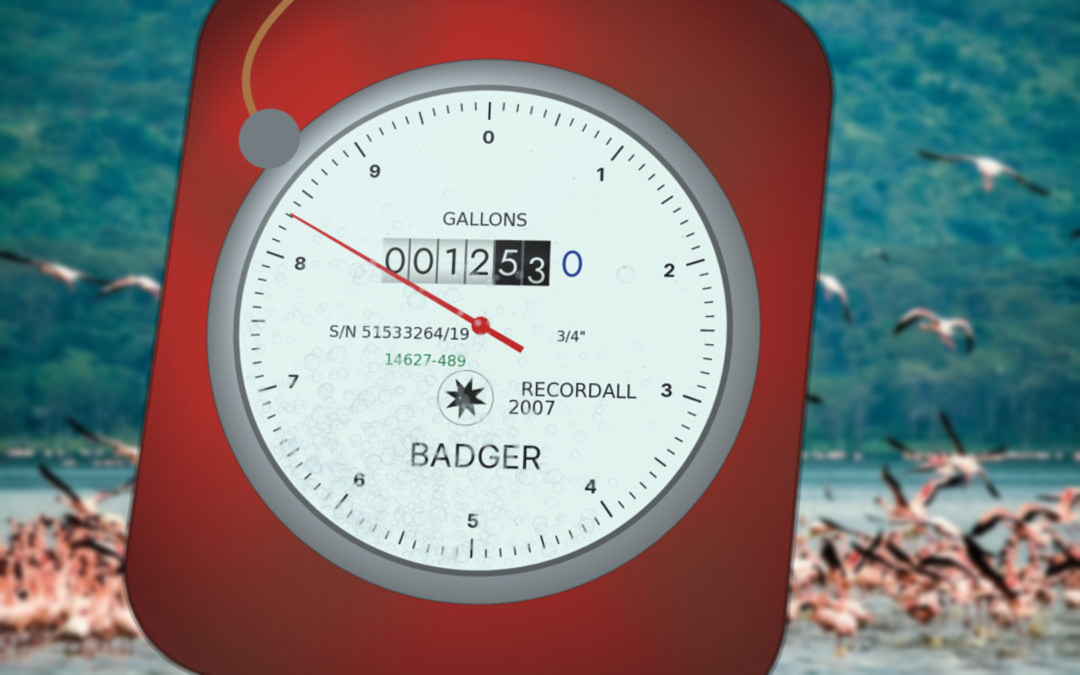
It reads **12528.3** gal
